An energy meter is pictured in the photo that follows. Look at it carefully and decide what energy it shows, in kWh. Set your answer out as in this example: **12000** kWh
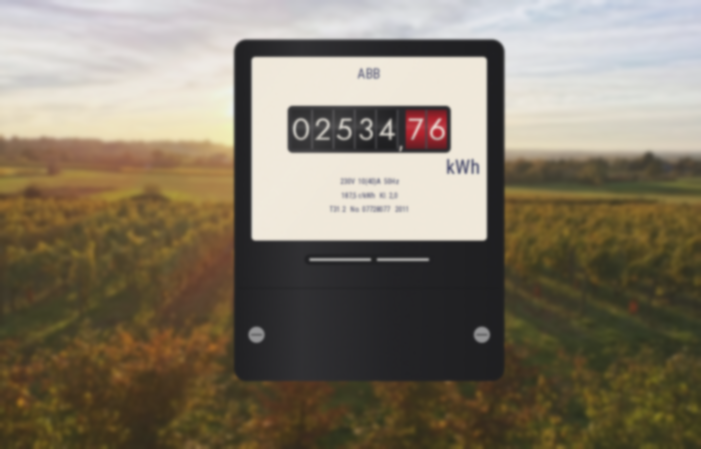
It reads **2534.76** kWh
